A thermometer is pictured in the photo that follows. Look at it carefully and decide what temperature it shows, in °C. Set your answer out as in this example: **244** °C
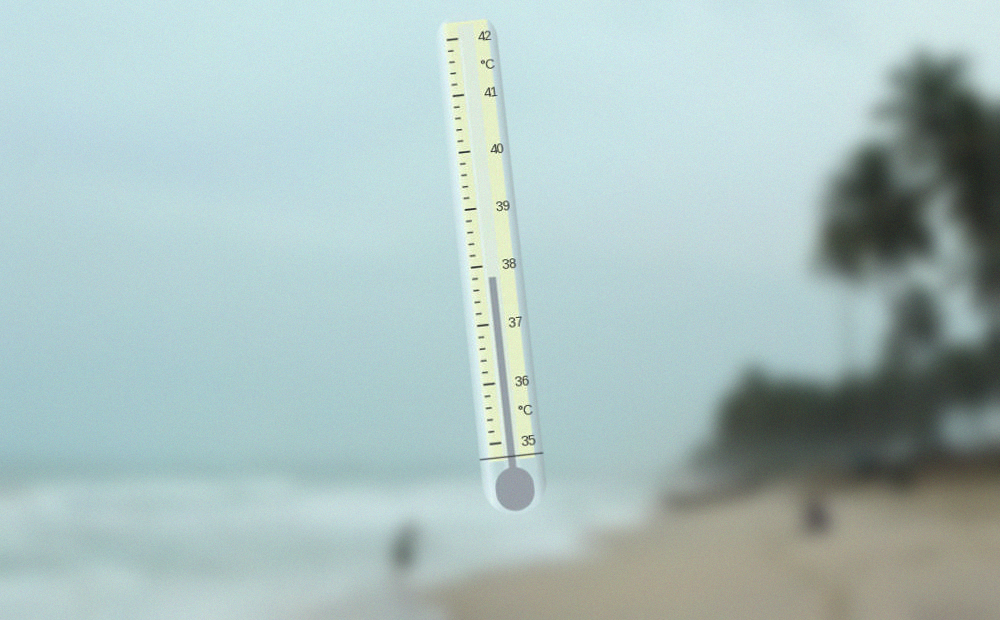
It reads **37.8** °C
